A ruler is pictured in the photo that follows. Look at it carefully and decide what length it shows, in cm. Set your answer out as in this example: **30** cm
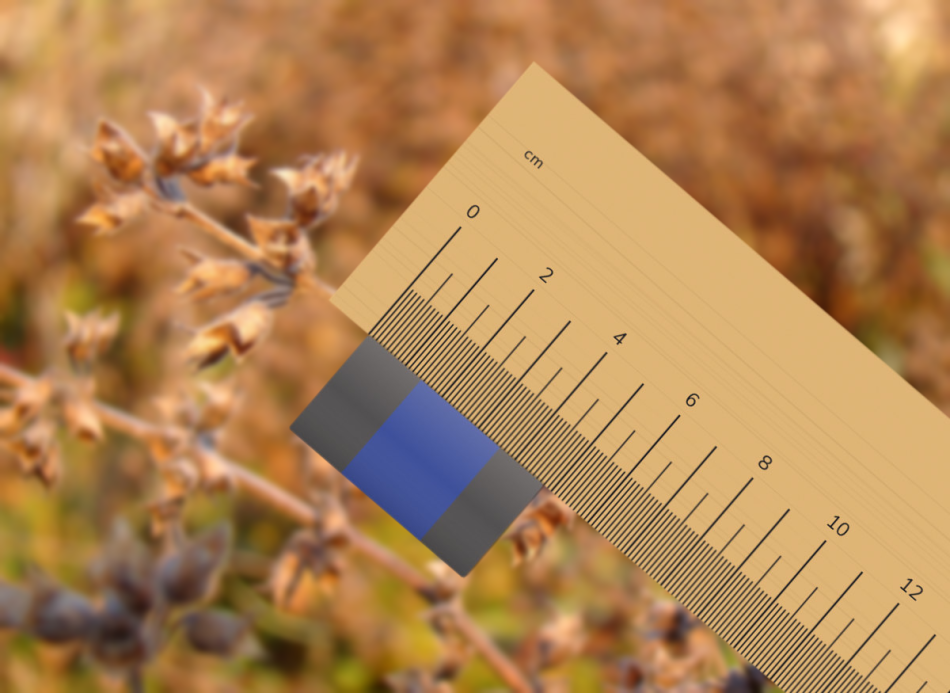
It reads **4.8** cm
